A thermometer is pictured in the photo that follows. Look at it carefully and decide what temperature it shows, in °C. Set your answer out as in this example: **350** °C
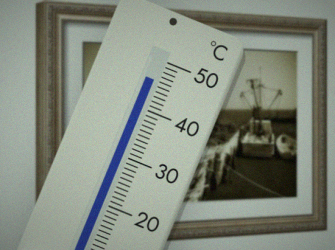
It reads **46** °C
